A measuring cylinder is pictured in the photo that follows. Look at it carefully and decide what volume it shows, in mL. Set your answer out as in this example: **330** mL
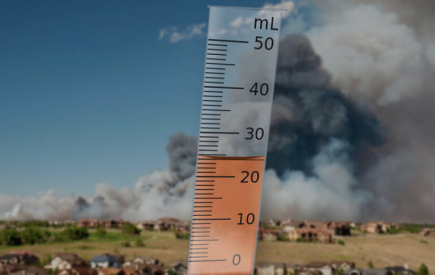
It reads **24** mL
